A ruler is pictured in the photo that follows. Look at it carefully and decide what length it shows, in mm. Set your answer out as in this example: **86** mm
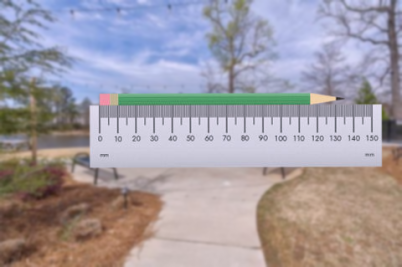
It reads **135** mm
